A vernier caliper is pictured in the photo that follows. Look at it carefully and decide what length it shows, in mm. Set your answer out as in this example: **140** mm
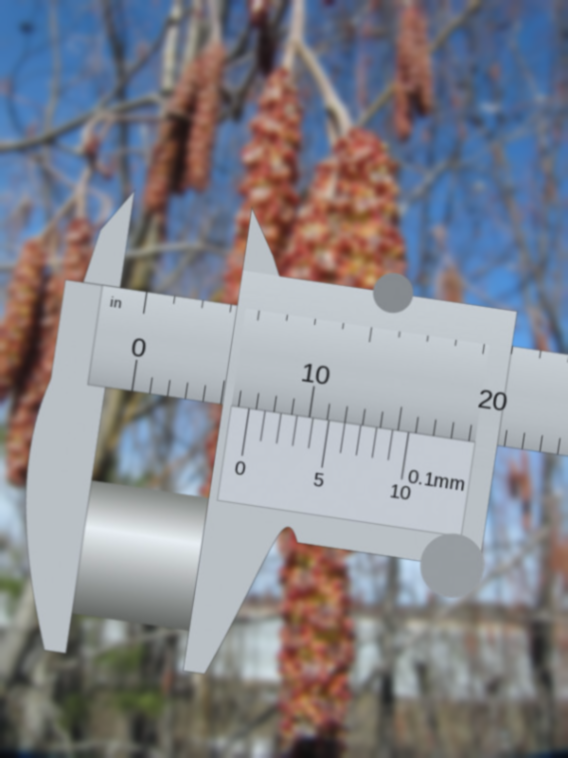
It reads **6.6** mm
